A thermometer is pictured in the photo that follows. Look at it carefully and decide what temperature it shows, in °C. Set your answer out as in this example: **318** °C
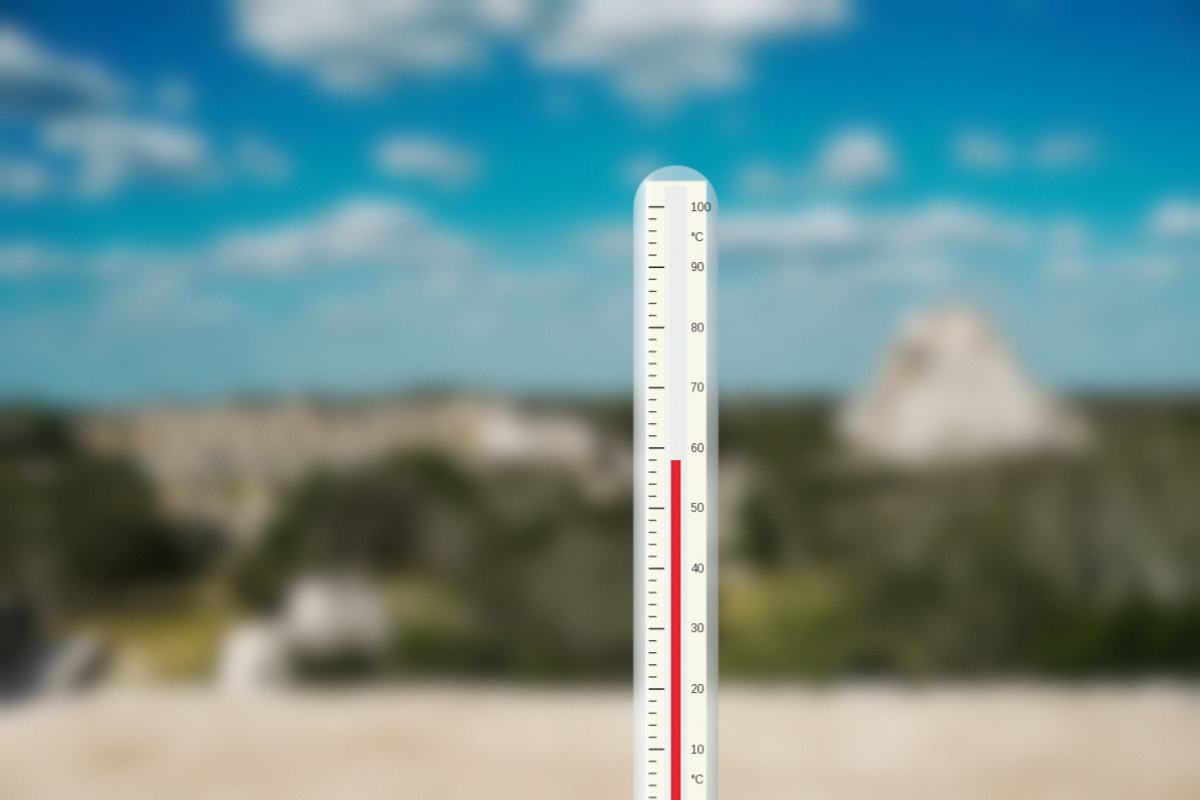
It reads **58** °C
